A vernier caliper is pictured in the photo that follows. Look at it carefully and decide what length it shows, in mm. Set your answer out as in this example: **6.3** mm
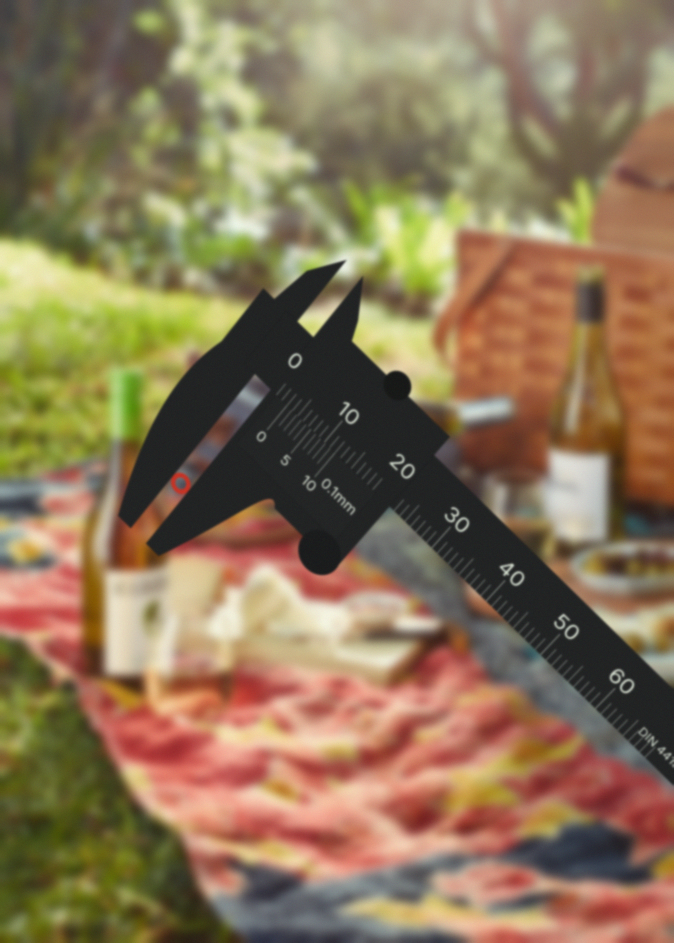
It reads **3.0** mm
